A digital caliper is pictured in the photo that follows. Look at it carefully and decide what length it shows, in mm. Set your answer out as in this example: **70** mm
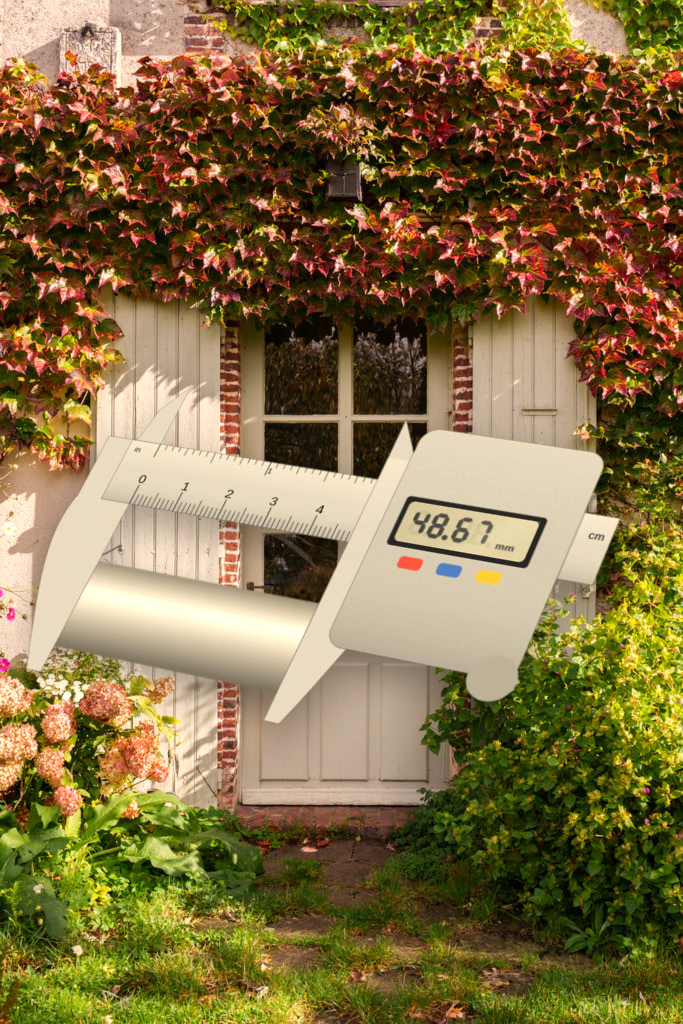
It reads **48.67** mm
